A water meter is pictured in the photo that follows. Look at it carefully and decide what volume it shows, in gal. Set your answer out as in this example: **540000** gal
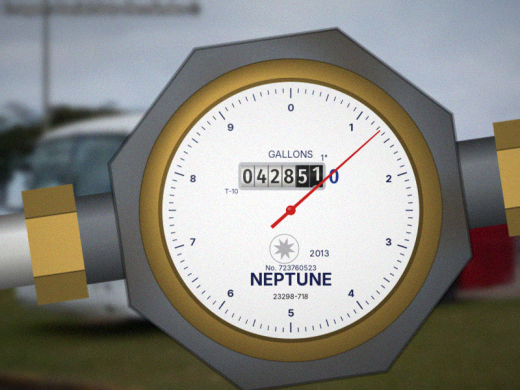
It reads **428511.3** gal
